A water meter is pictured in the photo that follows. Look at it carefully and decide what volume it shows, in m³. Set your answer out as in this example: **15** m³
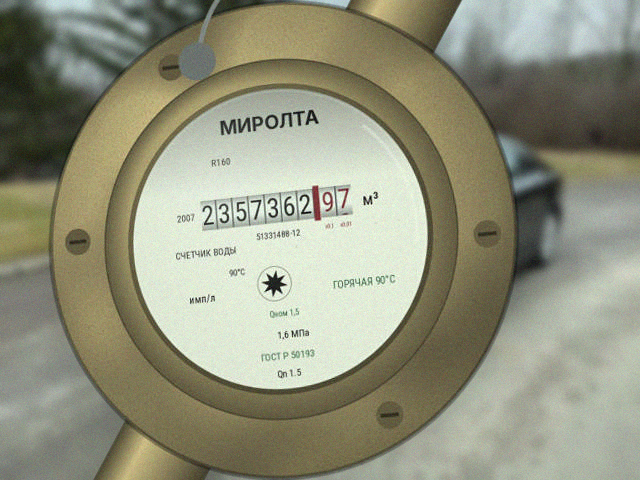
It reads **2357362.97** m³
